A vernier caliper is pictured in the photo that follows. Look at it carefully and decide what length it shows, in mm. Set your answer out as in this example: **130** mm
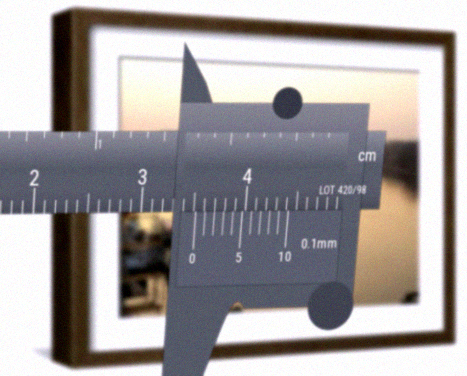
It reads **35.2** mm
